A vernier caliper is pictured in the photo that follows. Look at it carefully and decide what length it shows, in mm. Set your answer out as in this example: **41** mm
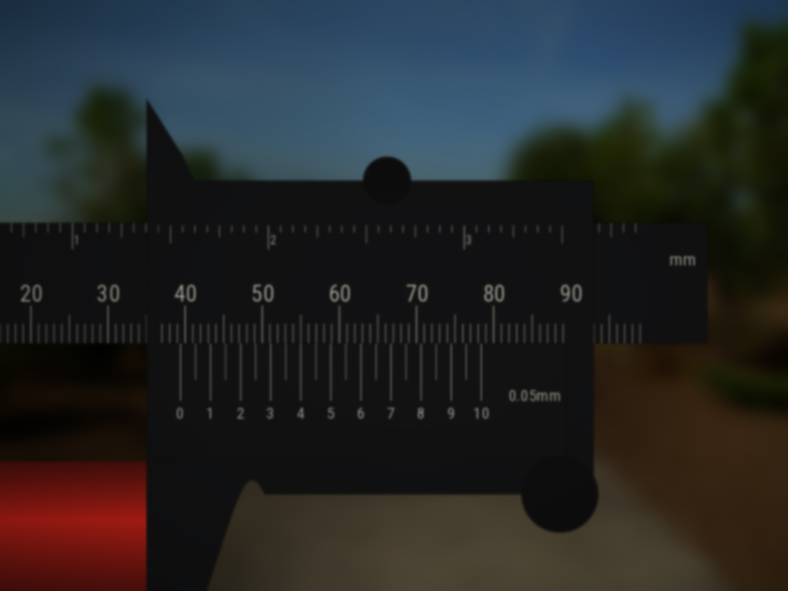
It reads **39.4** mm
